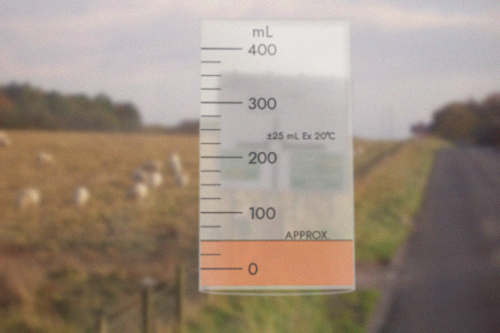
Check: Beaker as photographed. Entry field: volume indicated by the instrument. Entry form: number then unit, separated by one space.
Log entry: 50 mL
